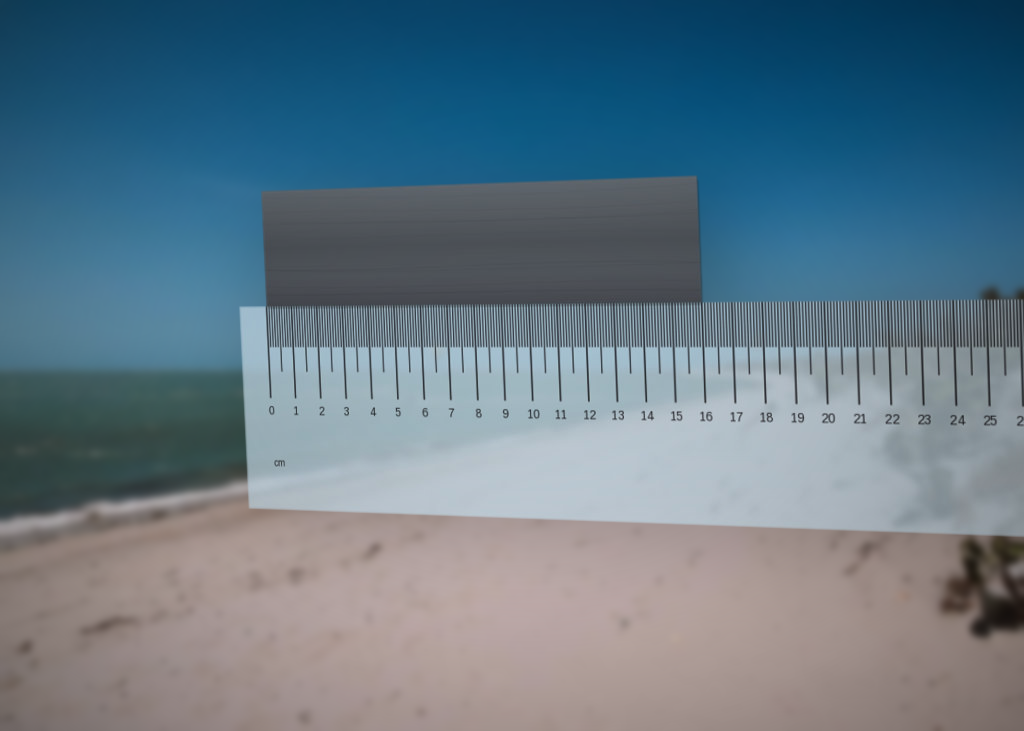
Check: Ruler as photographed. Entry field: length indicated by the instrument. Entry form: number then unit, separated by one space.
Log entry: 16 cm
